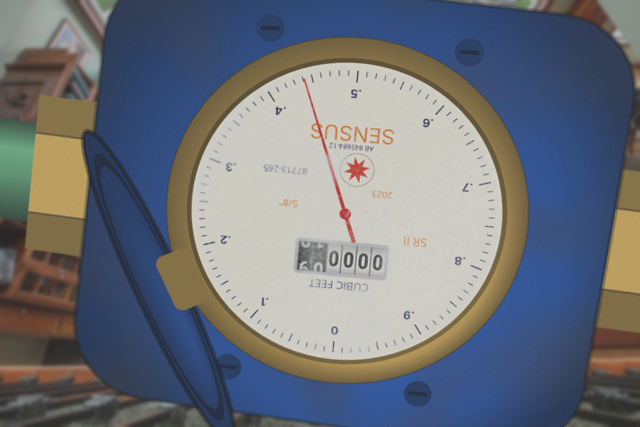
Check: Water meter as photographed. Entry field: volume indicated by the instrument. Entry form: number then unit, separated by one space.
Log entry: 9.44 ft³
